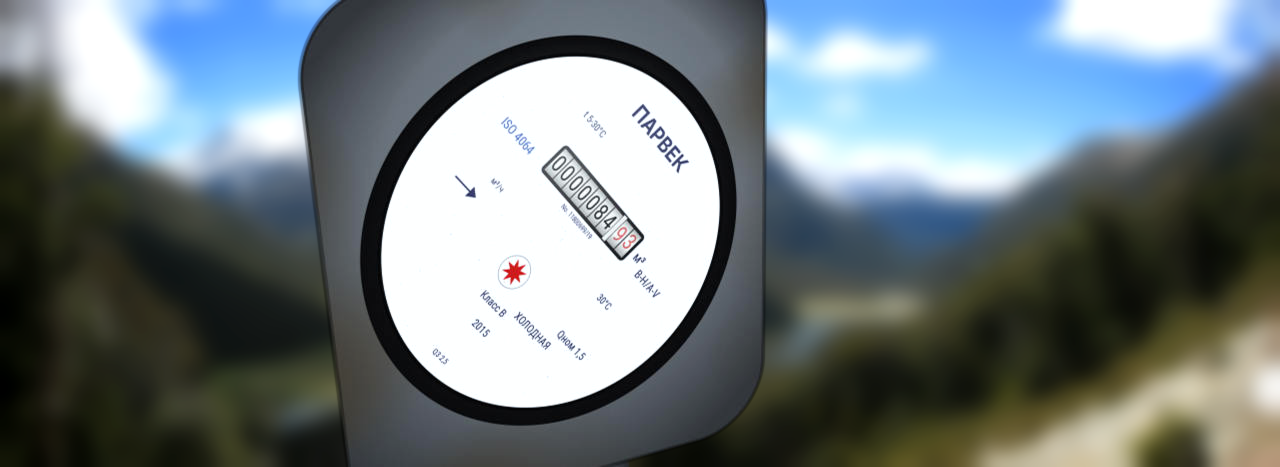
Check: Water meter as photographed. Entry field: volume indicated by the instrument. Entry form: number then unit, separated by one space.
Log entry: 84.93 m³
